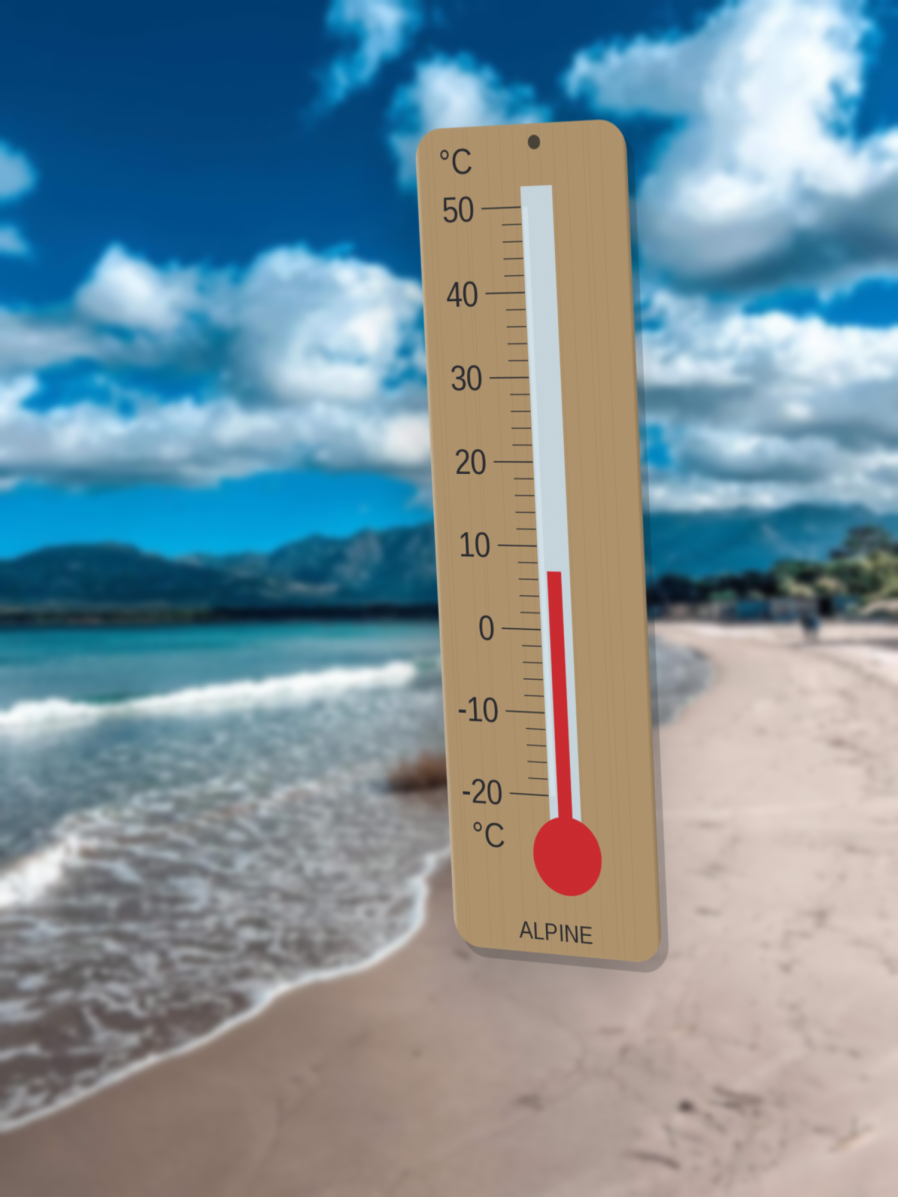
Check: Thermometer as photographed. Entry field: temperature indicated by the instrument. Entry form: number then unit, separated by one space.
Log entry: 7 °C
